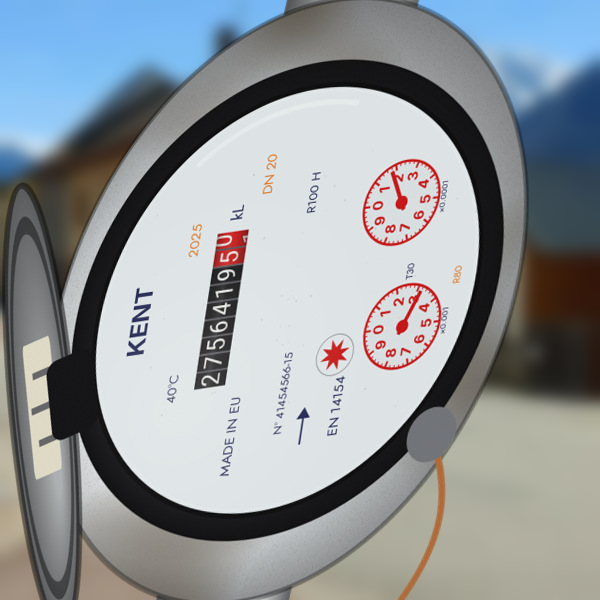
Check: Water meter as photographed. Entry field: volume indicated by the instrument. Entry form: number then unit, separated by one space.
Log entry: 2756419.5031 kL
